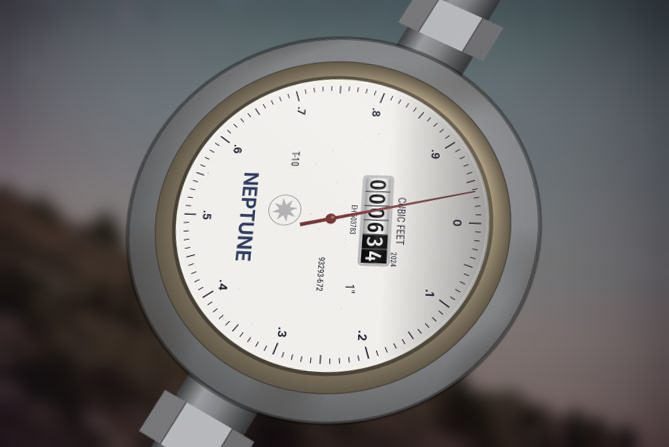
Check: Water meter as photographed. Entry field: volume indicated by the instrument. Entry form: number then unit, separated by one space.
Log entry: 633.96 ft³
